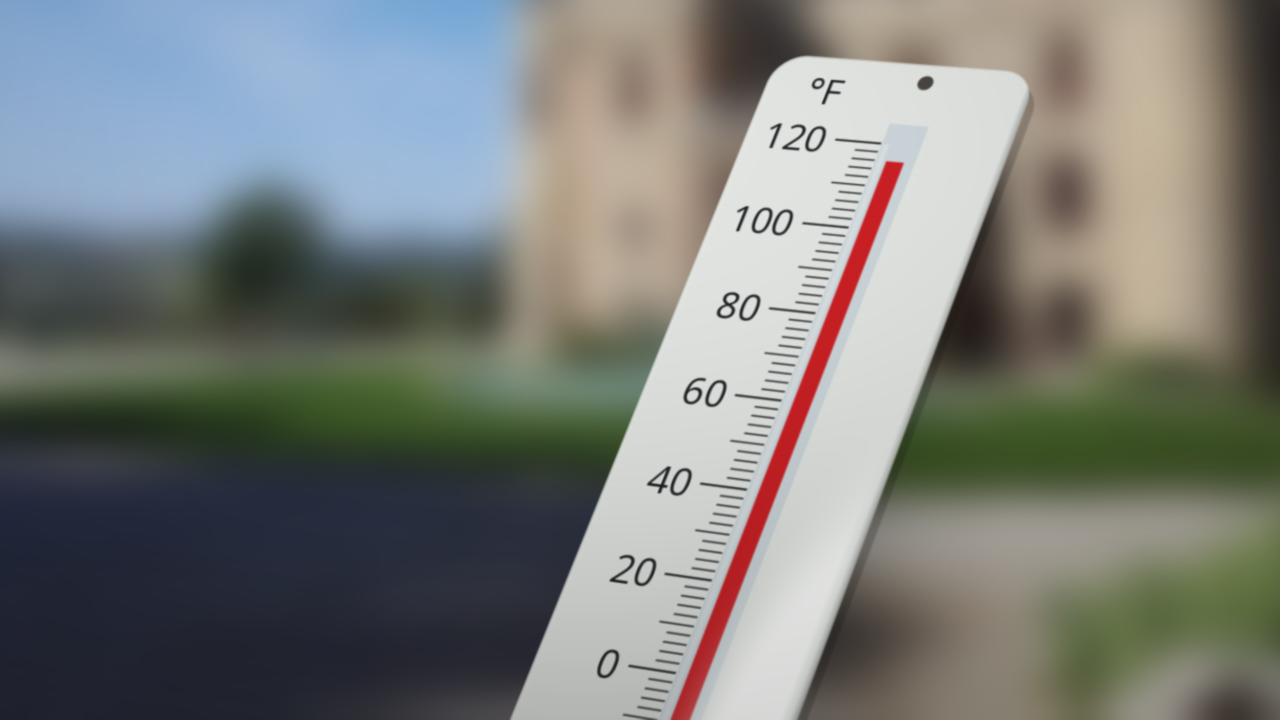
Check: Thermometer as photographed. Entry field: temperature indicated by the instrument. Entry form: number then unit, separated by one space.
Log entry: 116 °F
